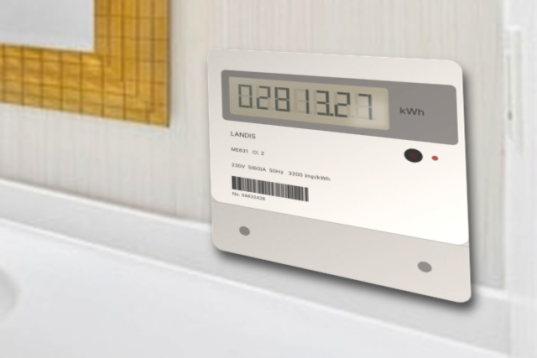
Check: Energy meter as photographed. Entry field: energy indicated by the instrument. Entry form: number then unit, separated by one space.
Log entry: 2813.27 kWh
